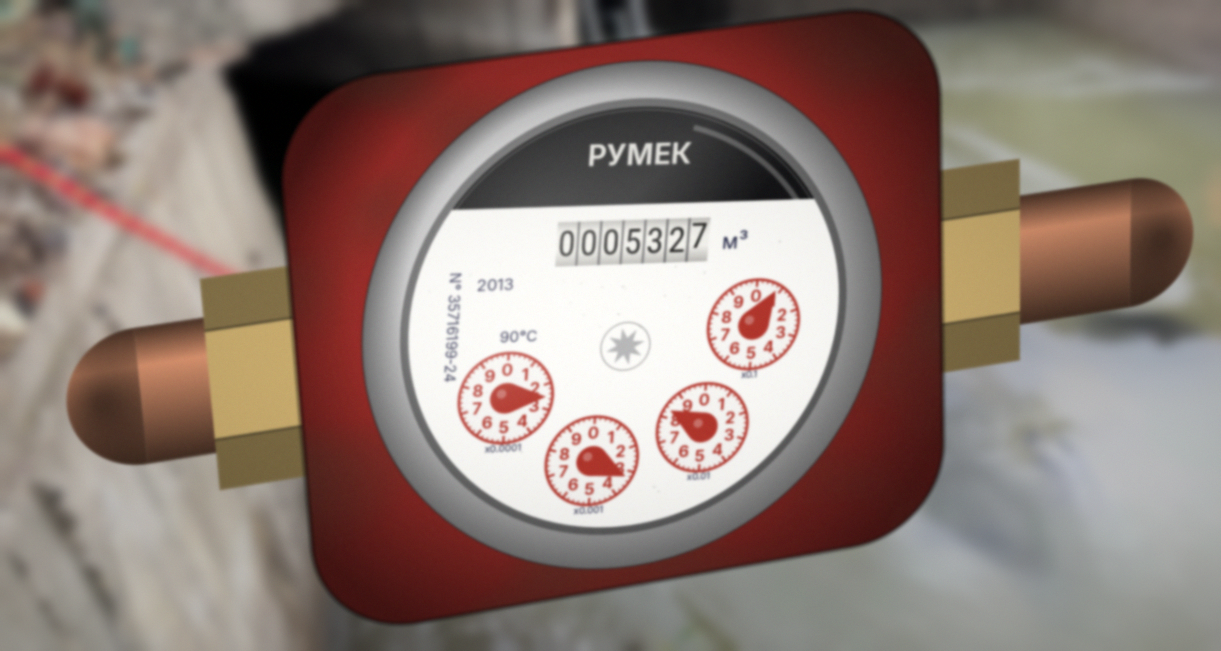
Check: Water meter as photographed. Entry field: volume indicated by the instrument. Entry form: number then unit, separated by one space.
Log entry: 5327.0832 m³
